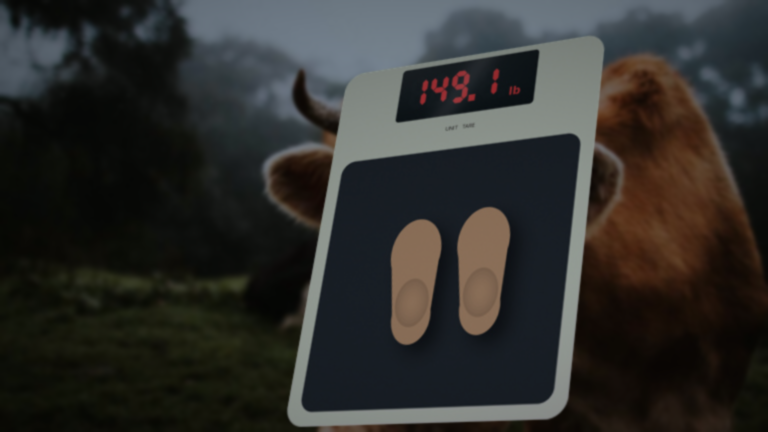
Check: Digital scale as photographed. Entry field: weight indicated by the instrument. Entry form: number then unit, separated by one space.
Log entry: 149.1 lb
